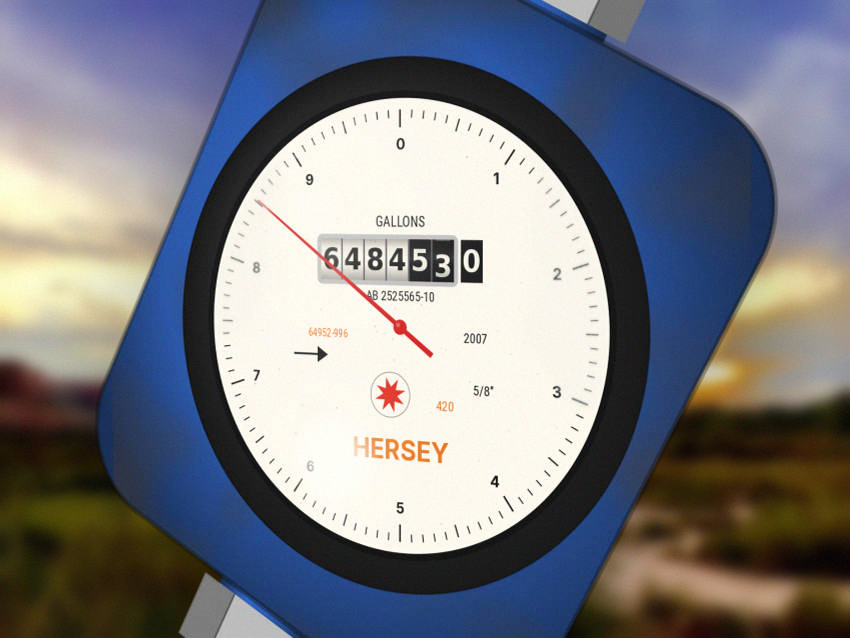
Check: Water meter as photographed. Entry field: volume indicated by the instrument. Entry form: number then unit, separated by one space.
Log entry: 6484528.5 gal
